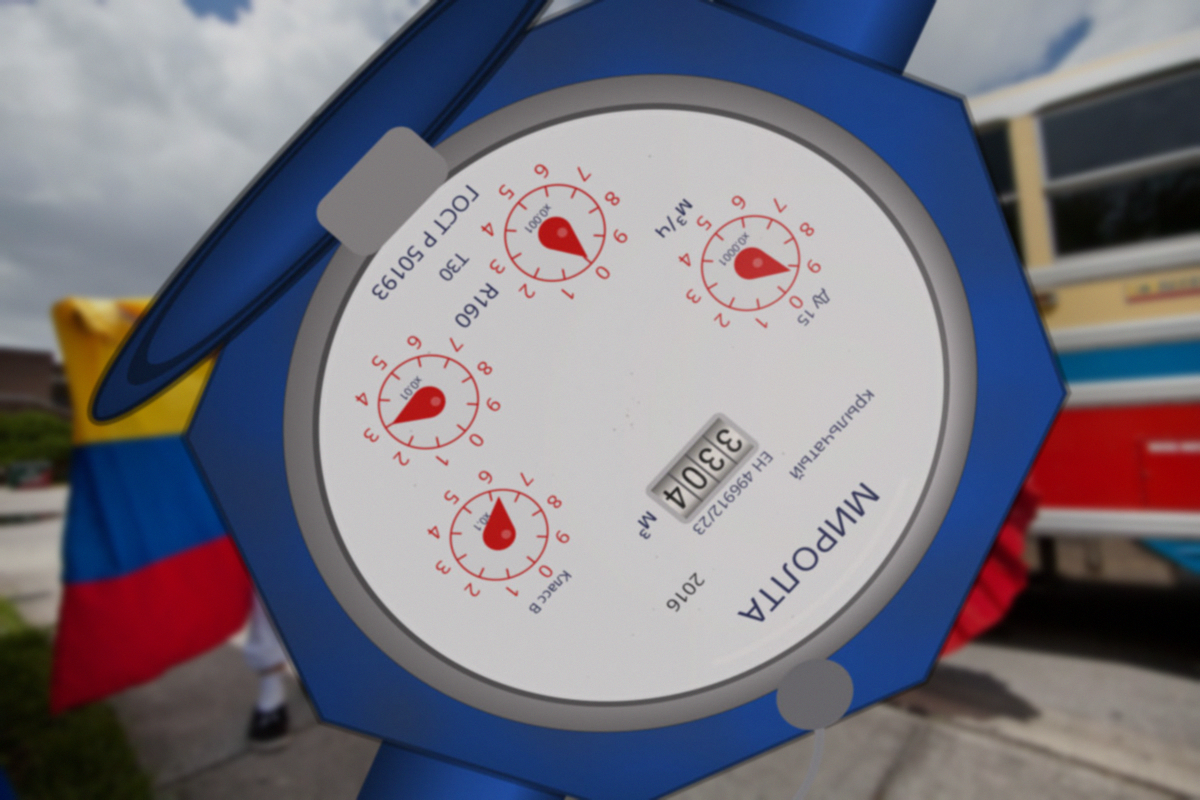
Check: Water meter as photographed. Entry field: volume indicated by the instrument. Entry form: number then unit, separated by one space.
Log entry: 3304.6299 m³
